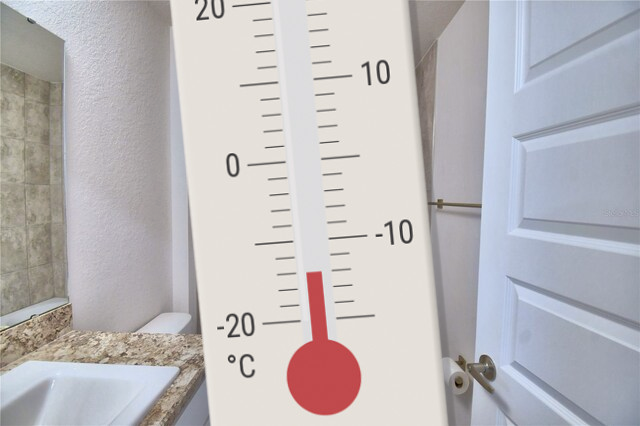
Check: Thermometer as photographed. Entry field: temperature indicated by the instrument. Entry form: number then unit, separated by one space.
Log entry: -14 °C
